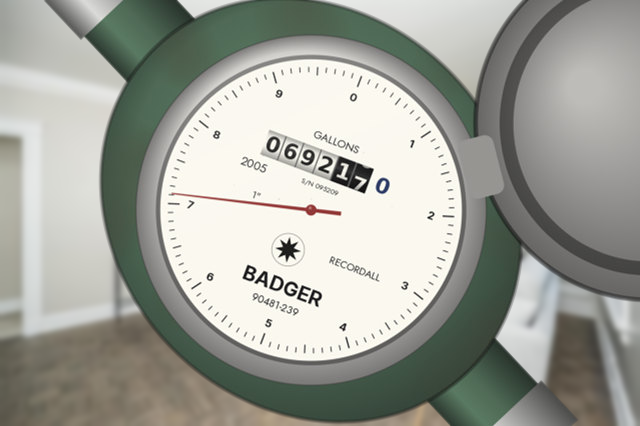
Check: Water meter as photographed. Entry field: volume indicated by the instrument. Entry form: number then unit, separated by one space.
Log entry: 692167.1 gal
